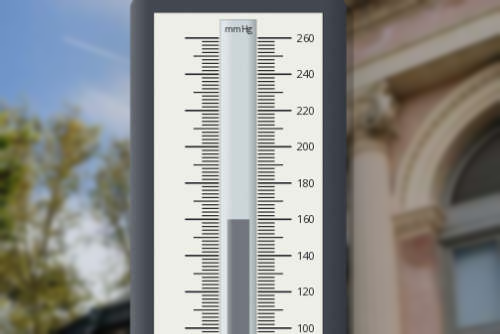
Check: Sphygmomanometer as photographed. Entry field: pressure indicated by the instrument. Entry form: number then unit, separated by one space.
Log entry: 160 mmHg
